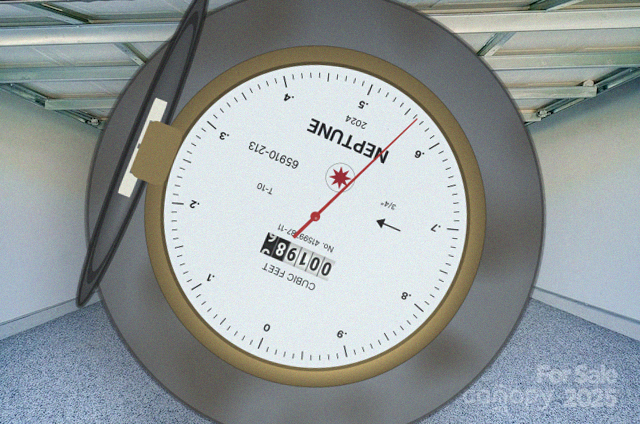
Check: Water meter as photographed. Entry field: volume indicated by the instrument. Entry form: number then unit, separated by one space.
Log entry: 1985.56 ft³
